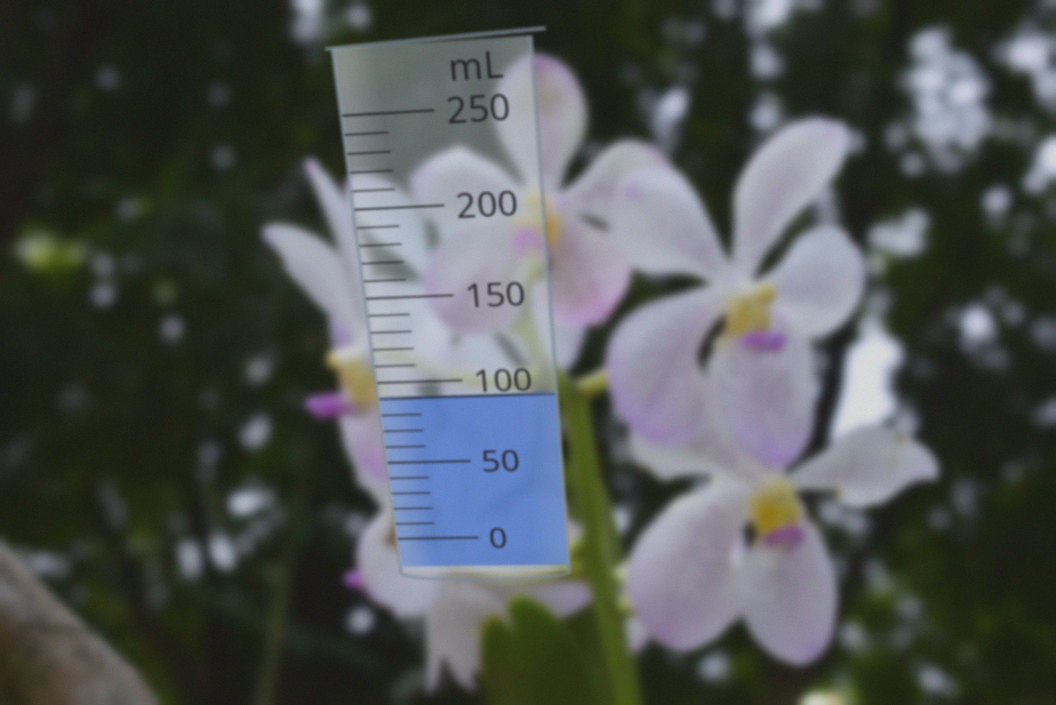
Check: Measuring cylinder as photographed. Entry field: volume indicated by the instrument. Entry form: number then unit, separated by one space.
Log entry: 90 mL
